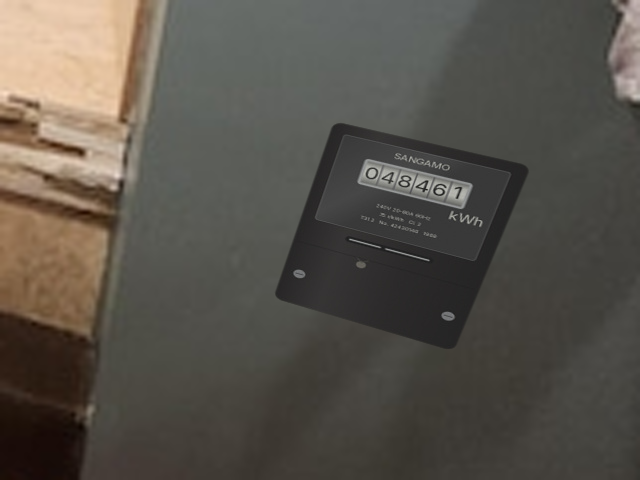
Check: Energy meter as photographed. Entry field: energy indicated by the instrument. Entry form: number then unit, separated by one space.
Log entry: 48461 kWh
